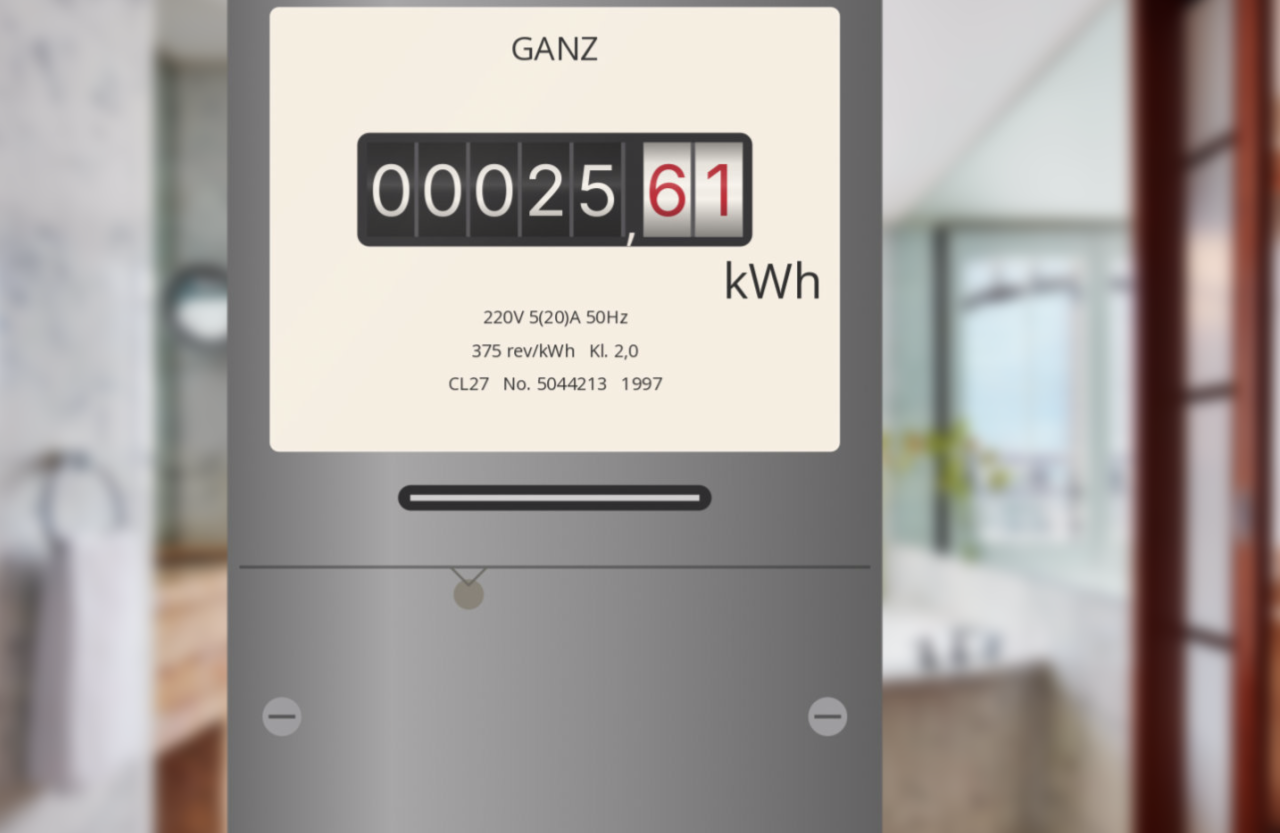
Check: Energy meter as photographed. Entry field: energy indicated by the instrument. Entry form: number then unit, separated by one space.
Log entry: 25.61 kWh
